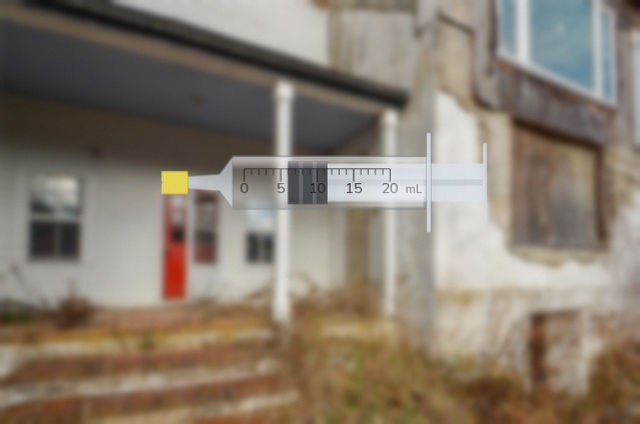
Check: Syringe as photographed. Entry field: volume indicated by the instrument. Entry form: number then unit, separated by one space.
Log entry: 6 mL
